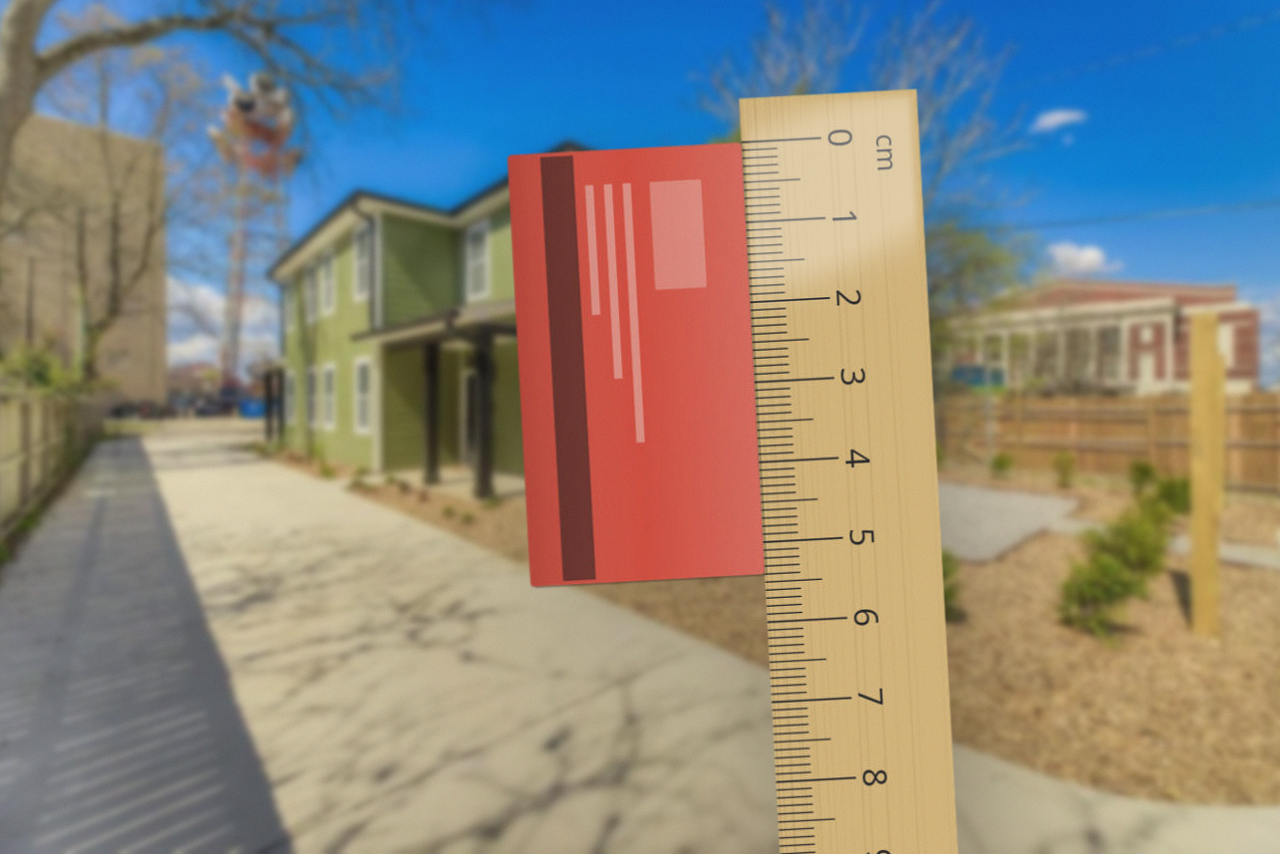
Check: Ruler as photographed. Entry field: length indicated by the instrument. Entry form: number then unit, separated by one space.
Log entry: 5.4 cm
